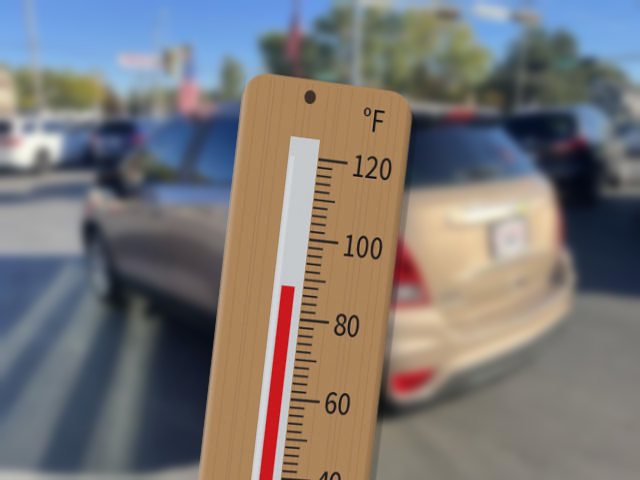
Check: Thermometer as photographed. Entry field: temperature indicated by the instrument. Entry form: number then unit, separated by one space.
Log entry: 88 °F
